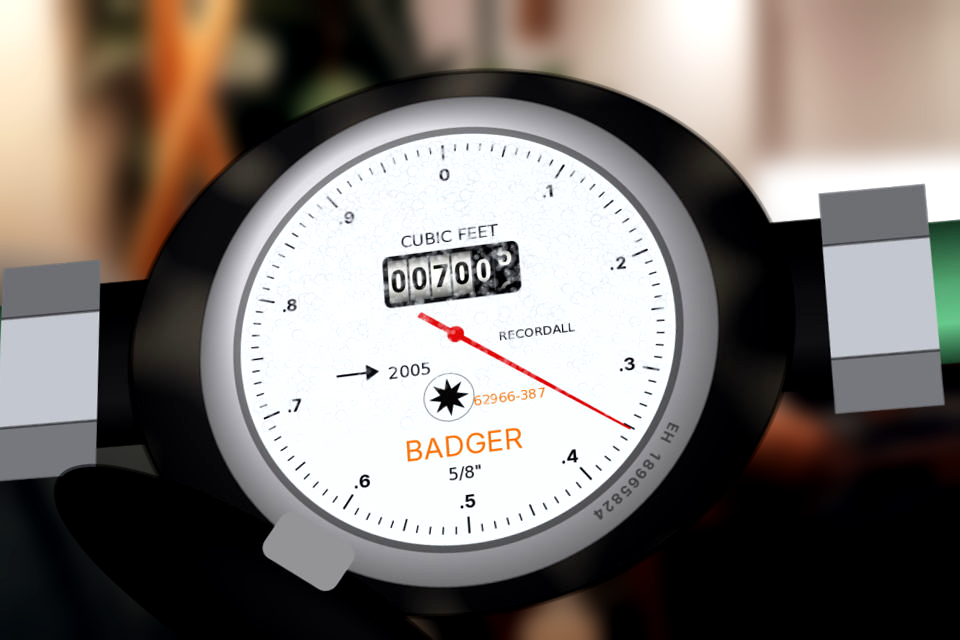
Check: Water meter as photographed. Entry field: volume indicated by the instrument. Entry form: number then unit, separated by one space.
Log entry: 7005.35 ft³
